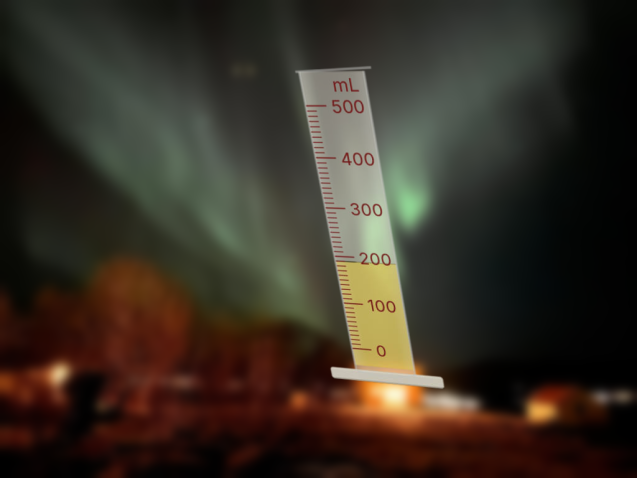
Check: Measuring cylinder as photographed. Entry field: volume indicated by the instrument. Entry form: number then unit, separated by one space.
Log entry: 190 mL
